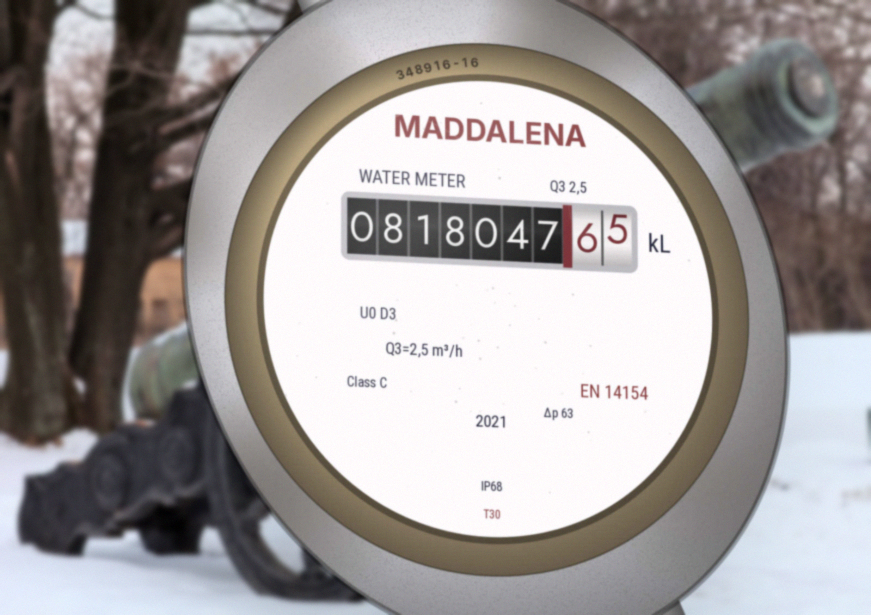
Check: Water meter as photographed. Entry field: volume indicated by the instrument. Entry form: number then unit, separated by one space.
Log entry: 818047.65 kL
